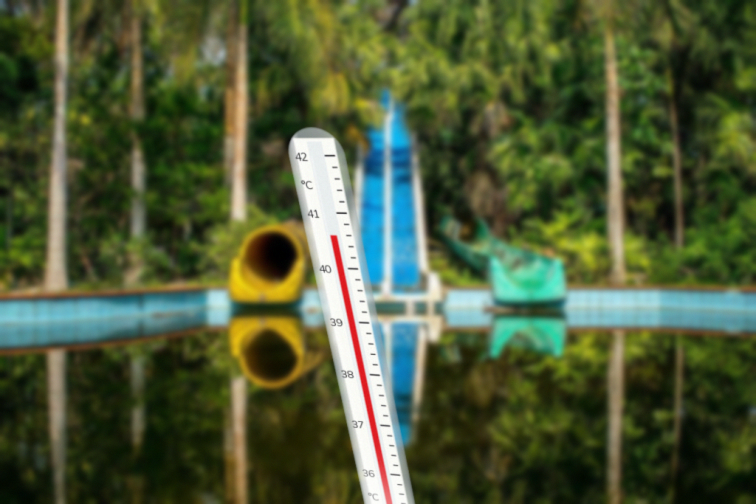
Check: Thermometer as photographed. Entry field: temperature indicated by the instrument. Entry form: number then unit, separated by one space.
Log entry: 40.6 °C
